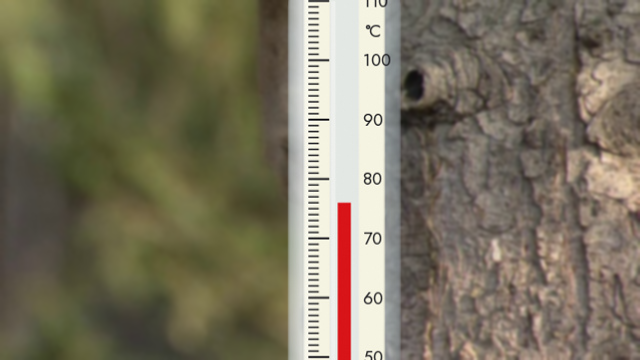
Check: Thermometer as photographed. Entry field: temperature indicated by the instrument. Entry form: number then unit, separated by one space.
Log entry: 76 °C
